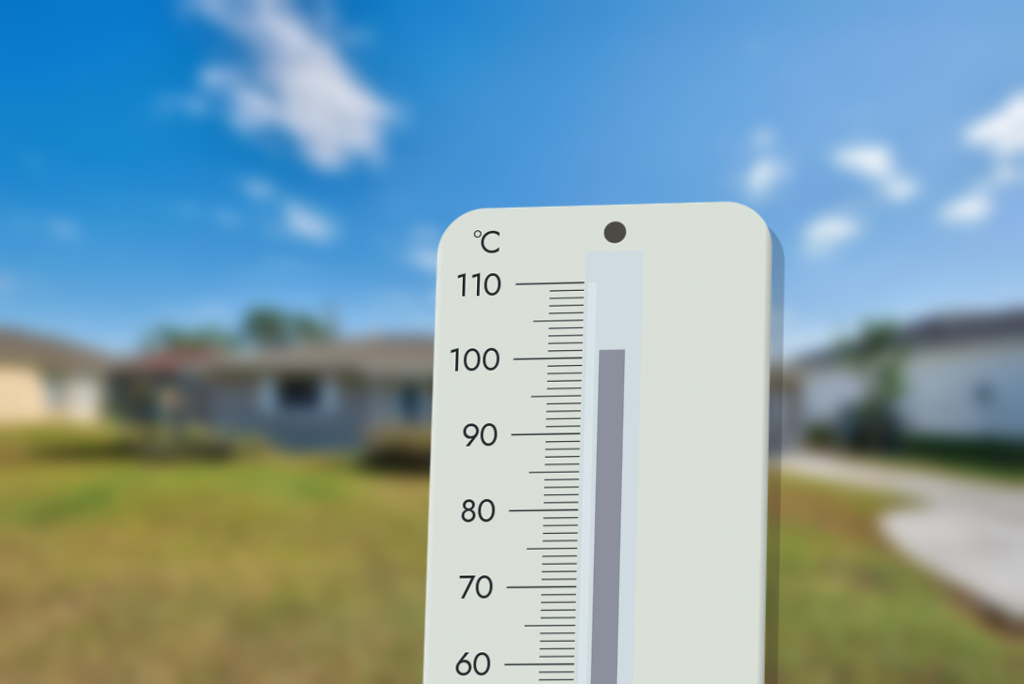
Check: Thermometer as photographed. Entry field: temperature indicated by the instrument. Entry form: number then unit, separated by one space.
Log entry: 101 °C
